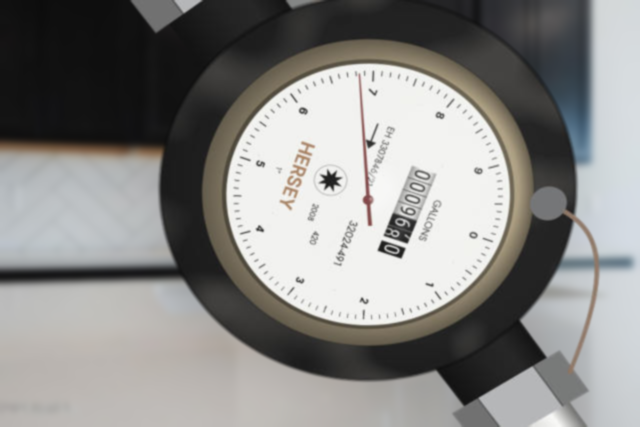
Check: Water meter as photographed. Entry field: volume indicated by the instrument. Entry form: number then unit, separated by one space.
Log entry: 9676.8 gal
